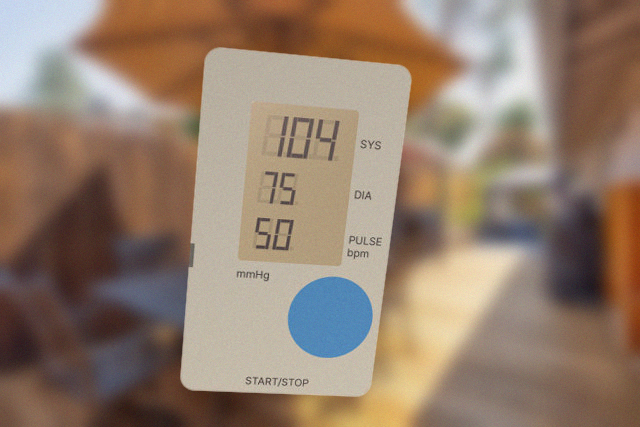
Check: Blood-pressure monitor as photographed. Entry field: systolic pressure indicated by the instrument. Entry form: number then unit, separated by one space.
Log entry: 104 mmHg
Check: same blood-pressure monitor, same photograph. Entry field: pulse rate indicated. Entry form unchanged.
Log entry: 50 bpm
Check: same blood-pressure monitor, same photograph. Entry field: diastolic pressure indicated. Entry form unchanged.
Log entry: 75 mmHg
